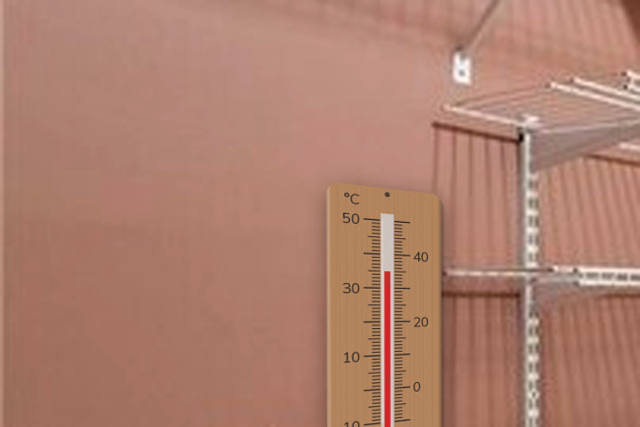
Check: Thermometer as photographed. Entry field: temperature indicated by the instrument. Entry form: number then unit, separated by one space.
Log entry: 35 °C
